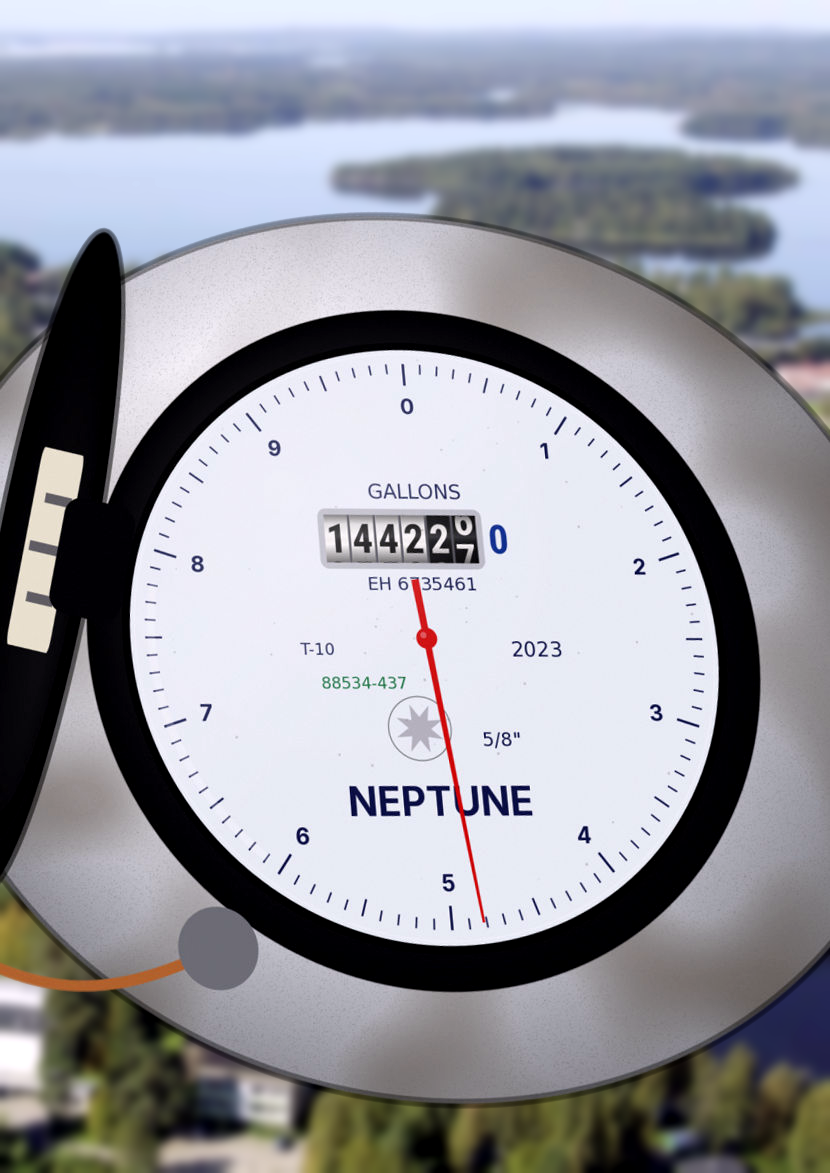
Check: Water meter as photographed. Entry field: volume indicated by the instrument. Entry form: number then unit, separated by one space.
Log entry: 1442264.8 gal
